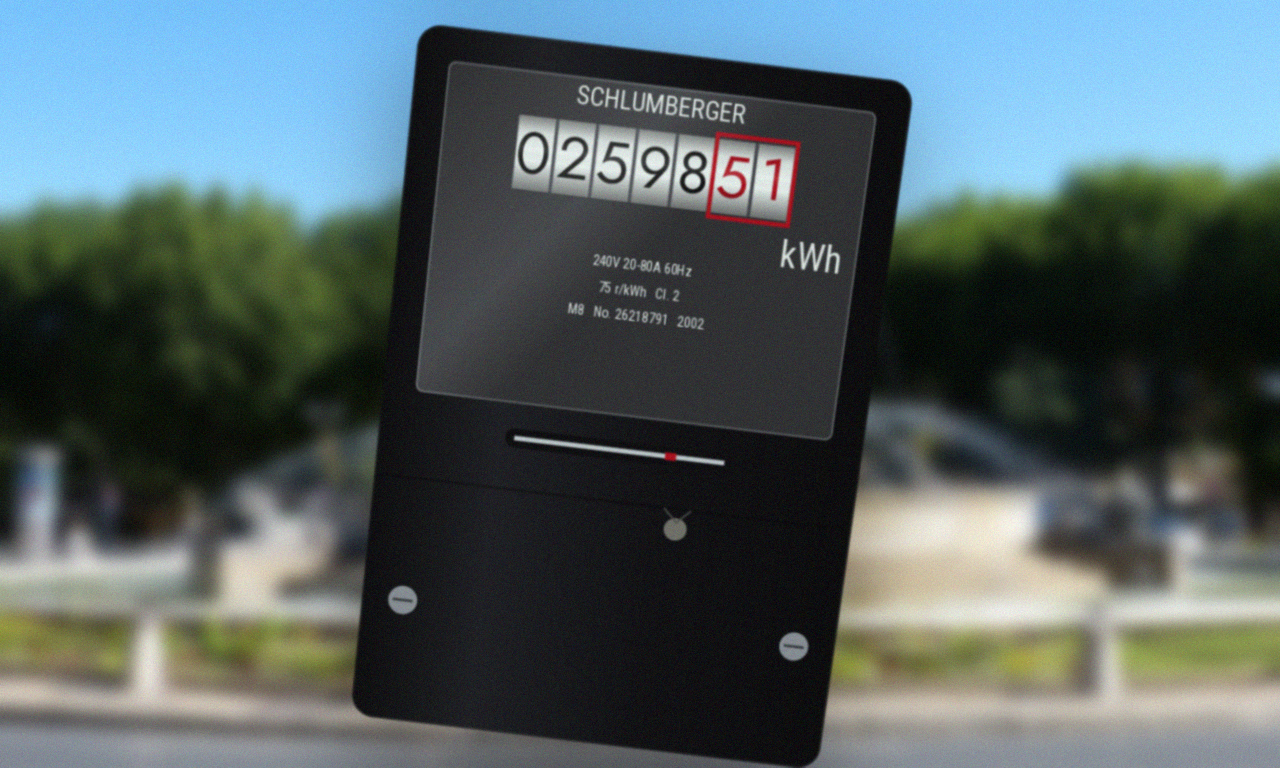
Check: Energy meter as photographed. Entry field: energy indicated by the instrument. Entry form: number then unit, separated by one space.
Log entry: 2598.51 kWh
